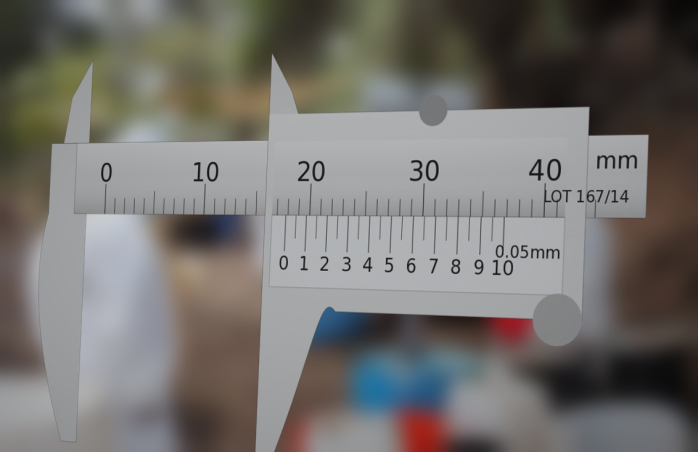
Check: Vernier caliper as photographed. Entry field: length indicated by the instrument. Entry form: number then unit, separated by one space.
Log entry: 17.8 mm
